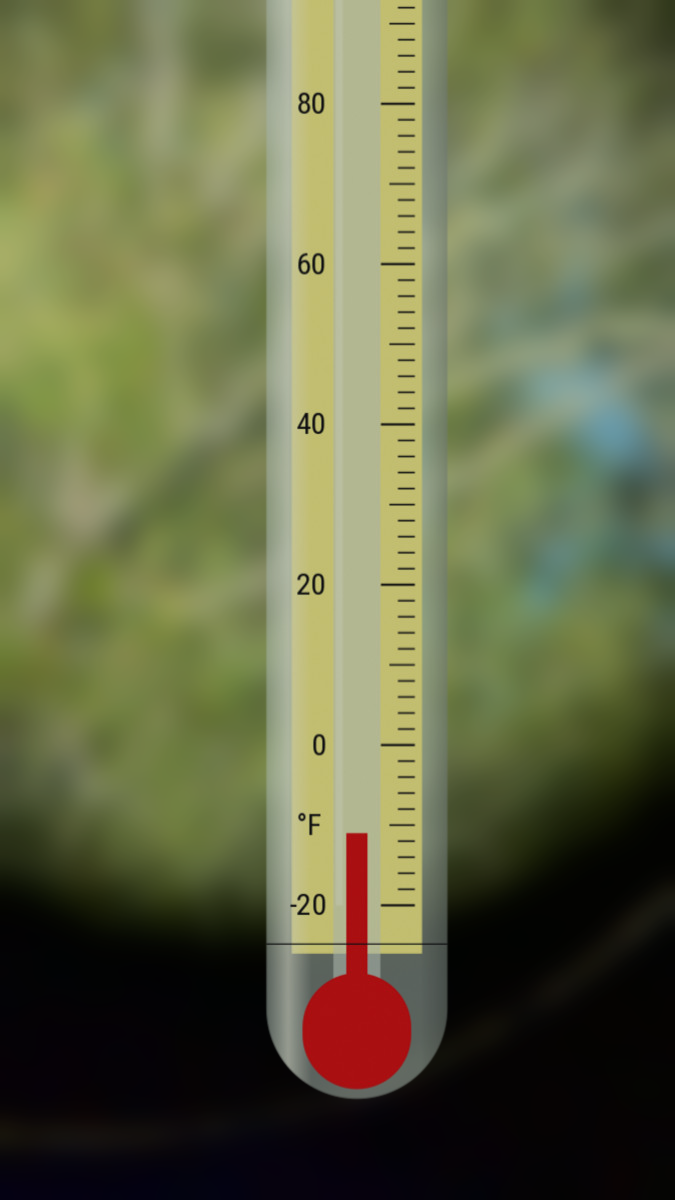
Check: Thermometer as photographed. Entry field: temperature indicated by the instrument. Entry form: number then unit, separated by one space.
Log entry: -11 °F
